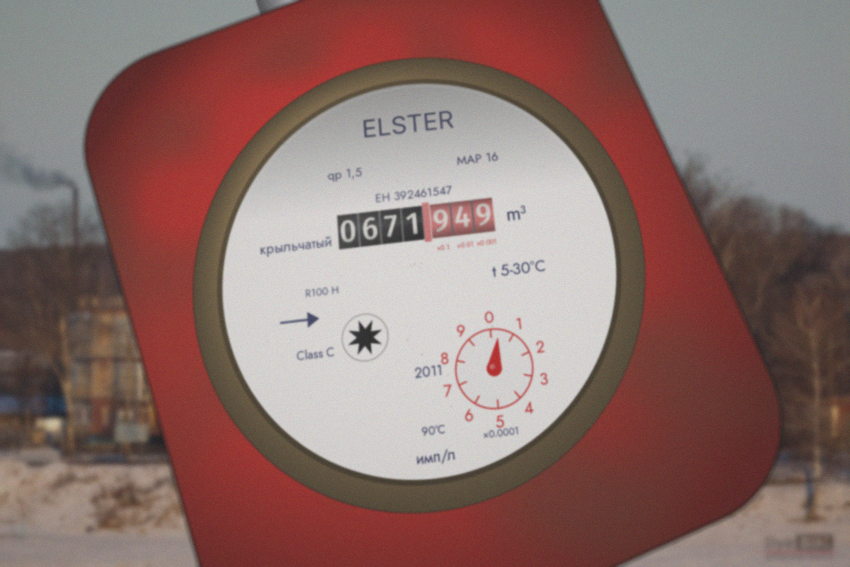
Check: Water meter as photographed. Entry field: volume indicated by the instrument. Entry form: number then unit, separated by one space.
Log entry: 671.9490 m³
